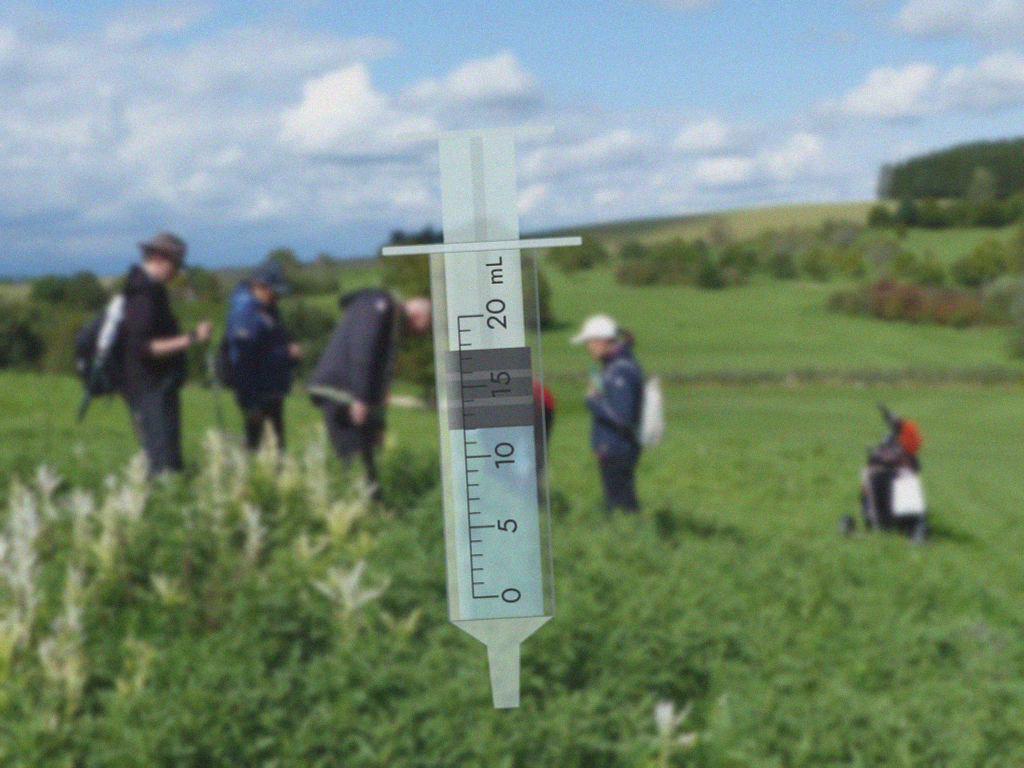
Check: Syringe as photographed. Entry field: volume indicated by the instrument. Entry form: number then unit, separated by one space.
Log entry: 12 mL
